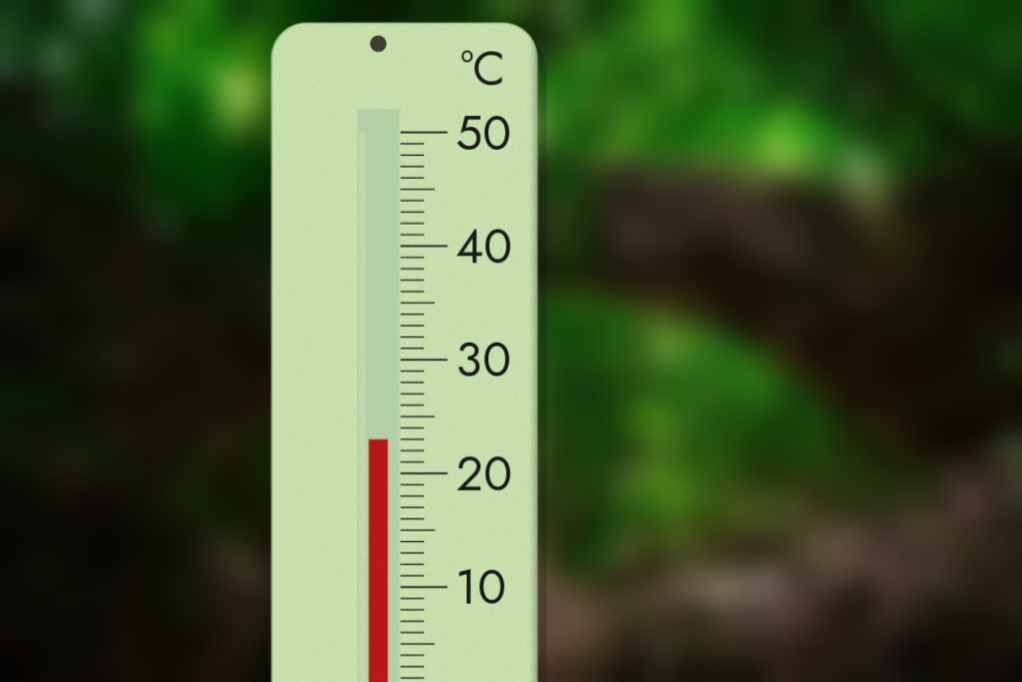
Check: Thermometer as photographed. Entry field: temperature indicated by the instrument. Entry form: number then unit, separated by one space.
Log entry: 23 °C
